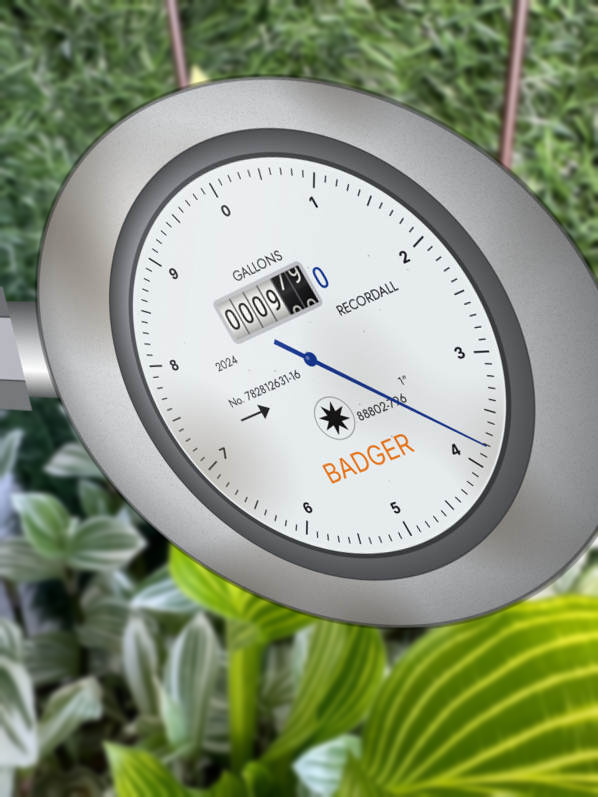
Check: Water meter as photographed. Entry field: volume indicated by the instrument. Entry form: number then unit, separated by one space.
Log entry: 9793.8 gal
